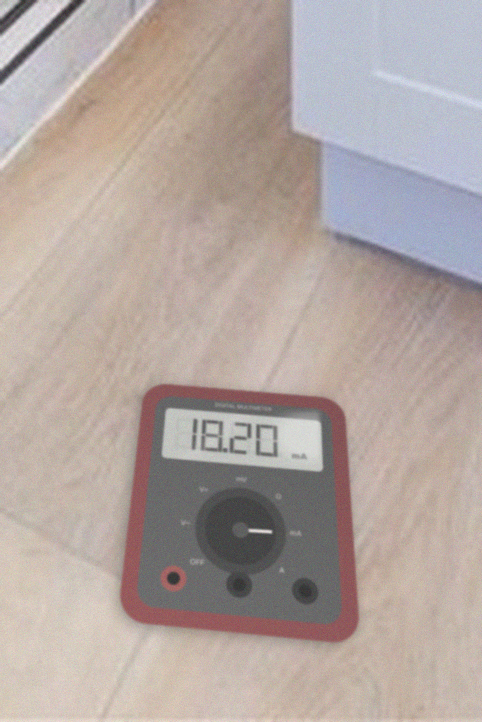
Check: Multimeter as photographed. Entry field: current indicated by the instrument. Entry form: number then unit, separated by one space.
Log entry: 18.20 mA
